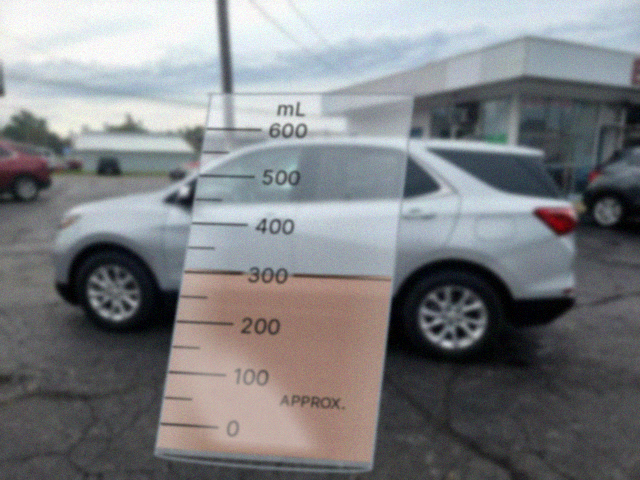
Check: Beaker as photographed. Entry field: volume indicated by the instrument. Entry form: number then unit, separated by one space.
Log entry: 300 mL
